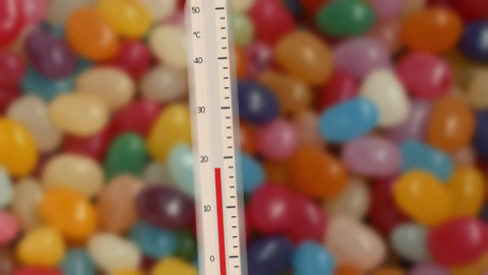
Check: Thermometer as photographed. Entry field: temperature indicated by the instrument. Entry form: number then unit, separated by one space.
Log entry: 18 °C
